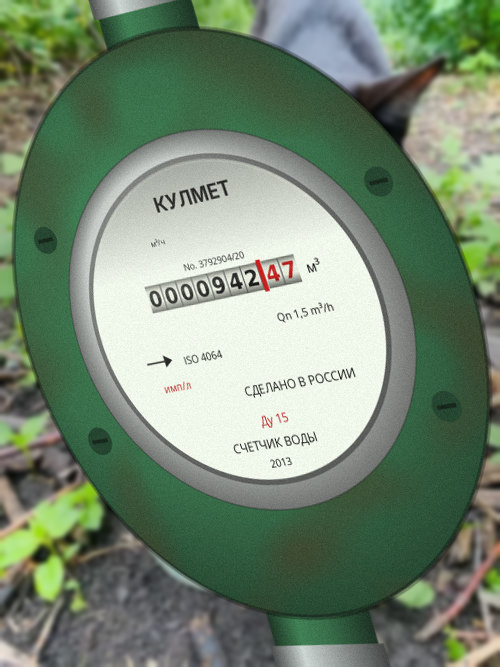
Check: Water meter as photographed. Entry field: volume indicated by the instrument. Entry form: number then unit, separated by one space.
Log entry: 942.47 m³
